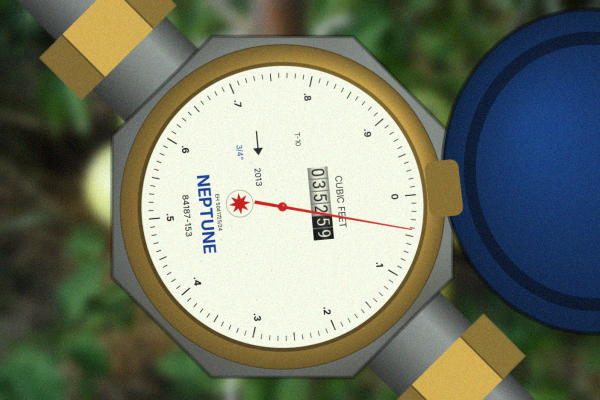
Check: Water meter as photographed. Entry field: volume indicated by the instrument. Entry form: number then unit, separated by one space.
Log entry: 35259.04 ft³
